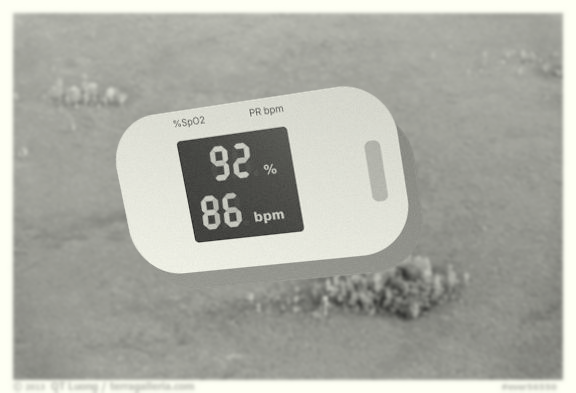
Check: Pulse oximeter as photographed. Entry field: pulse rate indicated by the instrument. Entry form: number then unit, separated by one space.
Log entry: 86 bpm
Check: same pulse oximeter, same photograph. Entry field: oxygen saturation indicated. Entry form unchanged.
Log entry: 92 %
